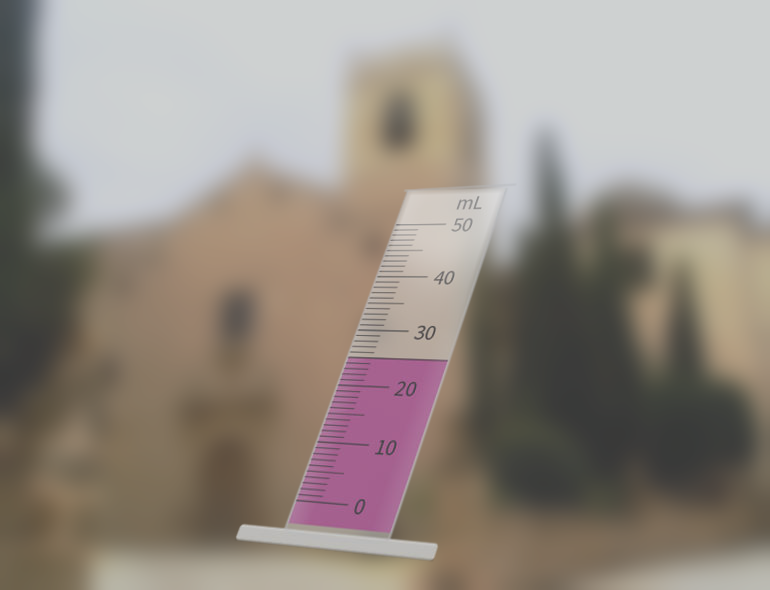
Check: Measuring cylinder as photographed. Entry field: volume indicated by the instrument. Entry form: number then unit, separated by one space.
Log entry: 25 mL
